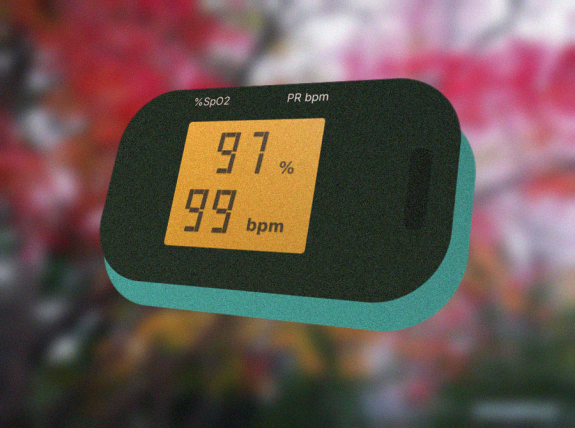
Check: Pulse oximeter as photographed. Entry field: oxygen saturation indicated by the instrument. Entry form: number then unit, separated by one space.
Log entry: 97 %
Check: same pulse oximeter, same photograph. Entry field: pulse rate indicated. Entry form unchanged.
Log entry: 99 bpm
